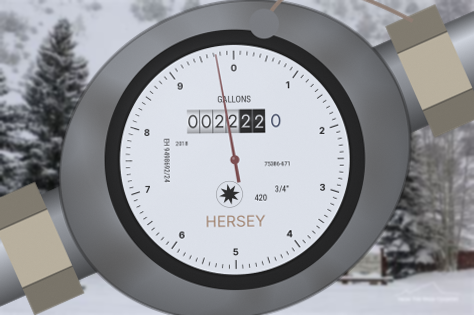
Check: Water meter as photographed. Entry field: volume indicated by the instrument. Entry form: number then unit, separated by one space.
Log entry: 22219.7 gal
